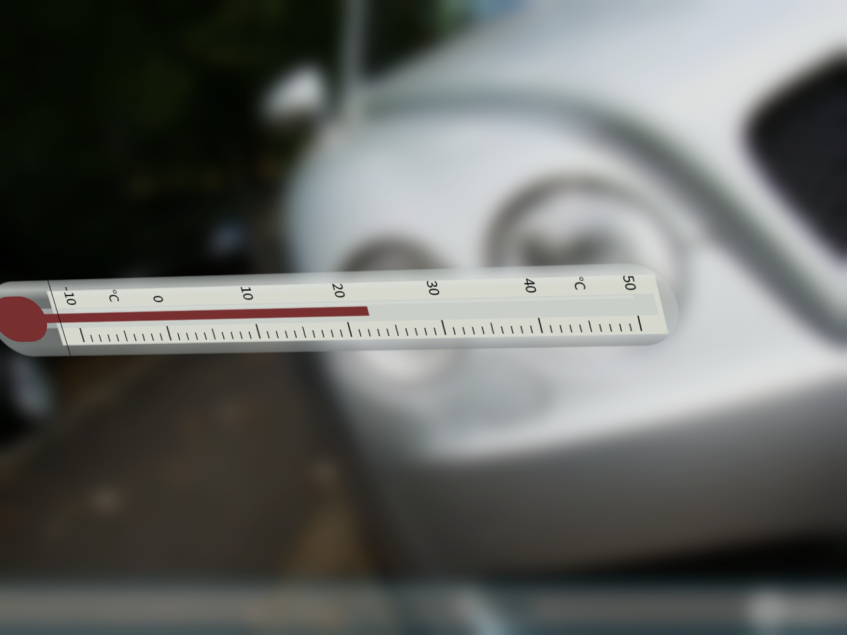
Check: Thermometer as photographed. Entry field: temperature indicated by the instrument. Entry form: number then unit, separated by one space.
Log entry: 22.5 °C
